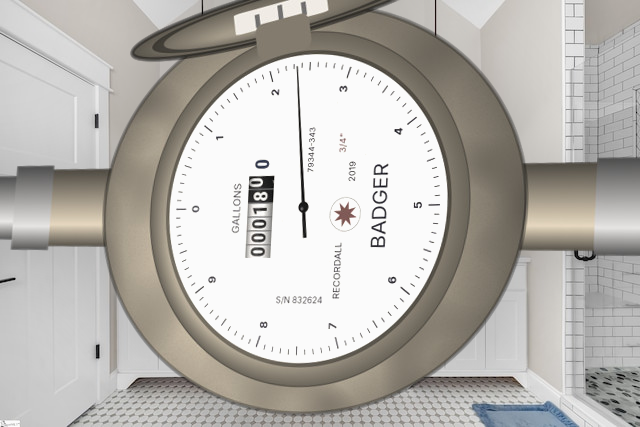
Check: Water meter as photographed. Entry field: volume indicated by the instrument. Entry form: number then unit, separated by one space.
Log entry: 1802.3 gal
